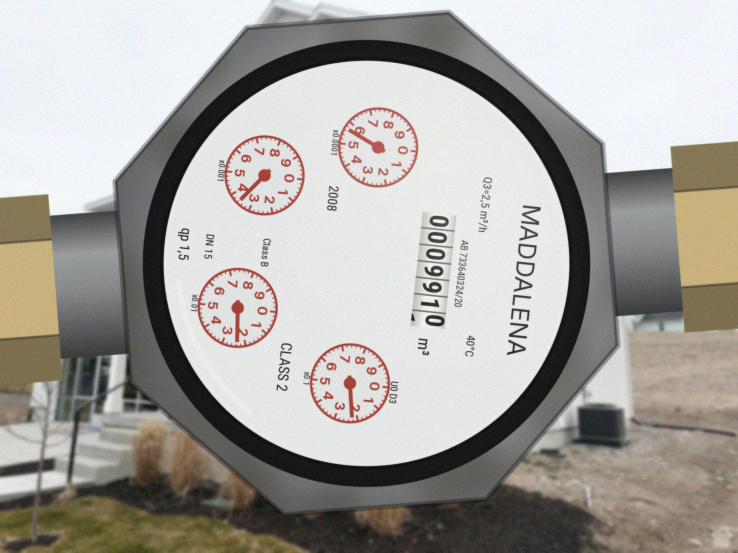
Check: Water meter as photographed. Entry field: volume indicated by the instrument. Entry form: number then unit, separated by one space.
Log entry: 9910.2235 m³
